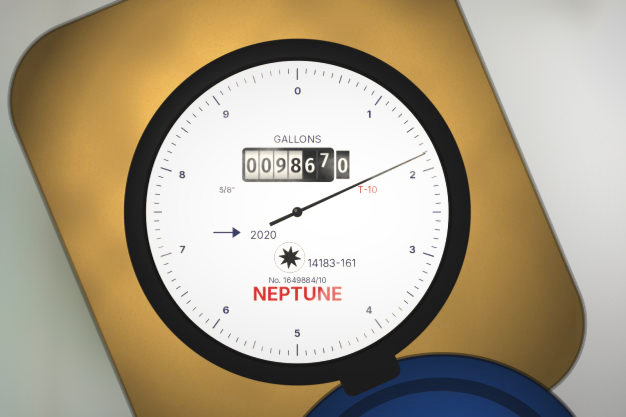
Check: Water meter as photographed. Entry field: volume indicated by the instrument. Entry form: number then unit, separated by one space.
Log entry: 98671.8 gal
